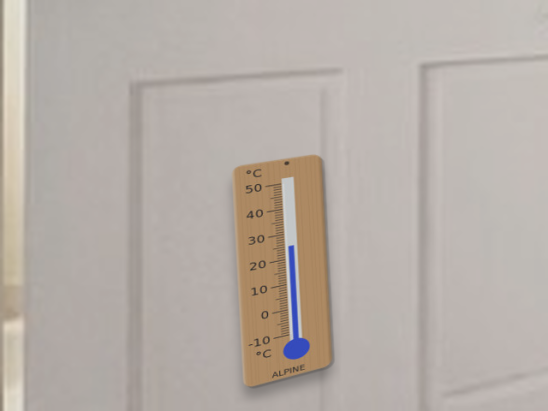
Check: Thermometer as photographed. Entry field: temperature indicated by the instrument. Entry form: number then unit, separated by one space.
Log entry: 25 °C
